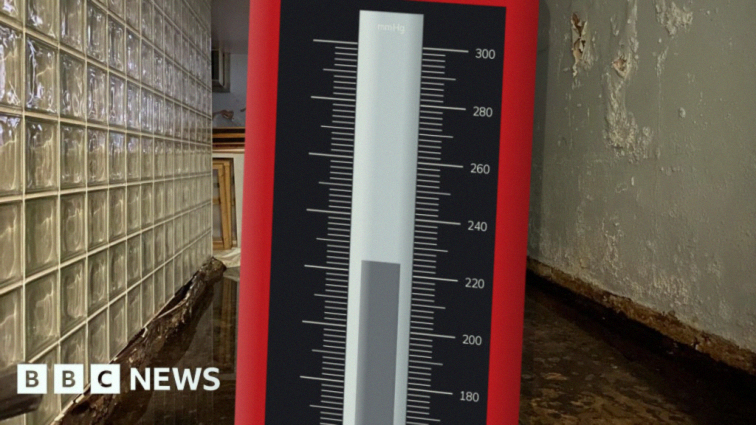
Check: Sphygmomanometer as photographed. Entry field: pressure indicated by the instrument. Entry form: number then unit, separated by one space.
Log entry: 224 mmHg
